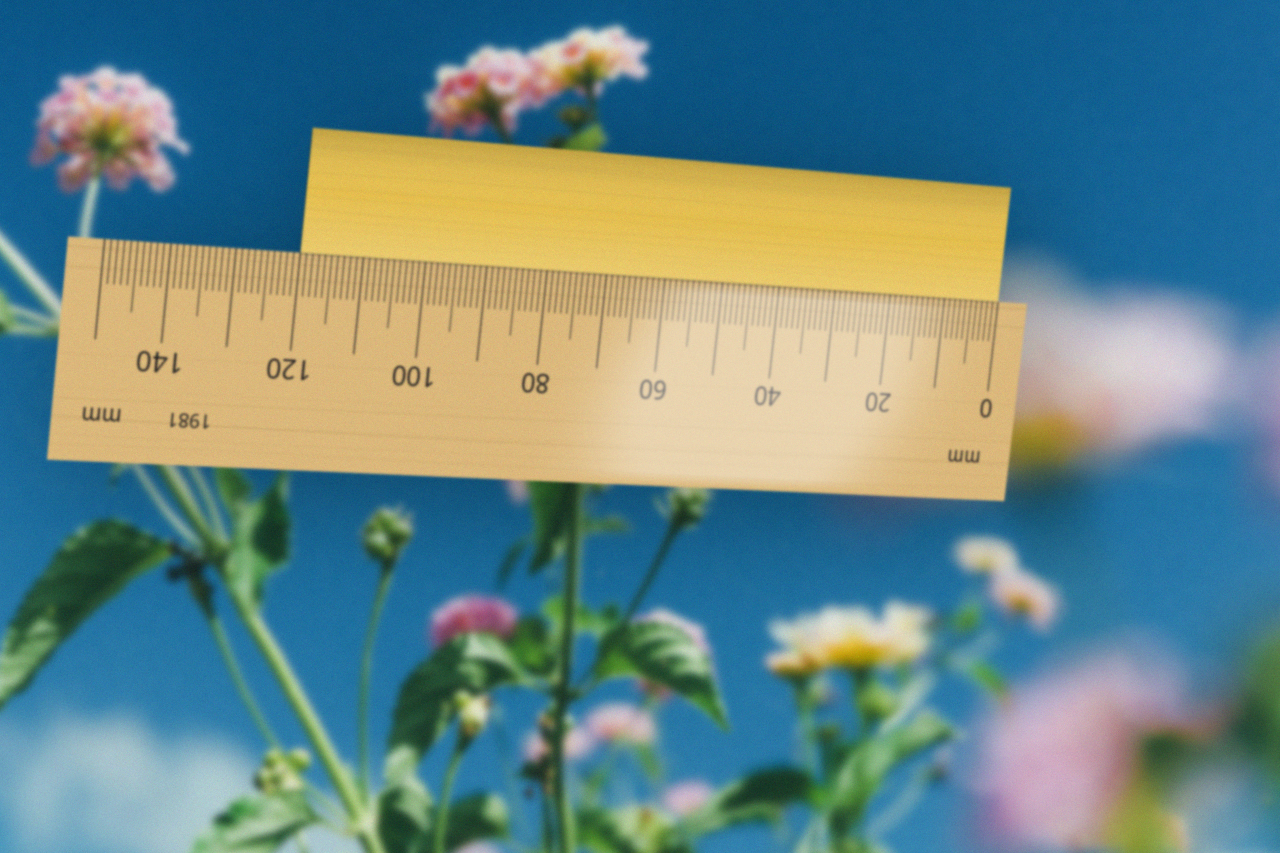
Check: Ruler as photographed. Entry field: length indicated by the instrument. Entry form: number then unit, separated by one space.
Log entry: 120 mm
